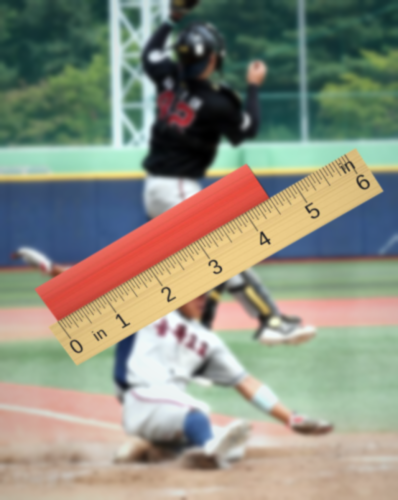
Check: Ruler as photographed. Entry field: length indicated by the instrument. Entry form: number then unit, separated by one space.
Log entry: 4.5 in
